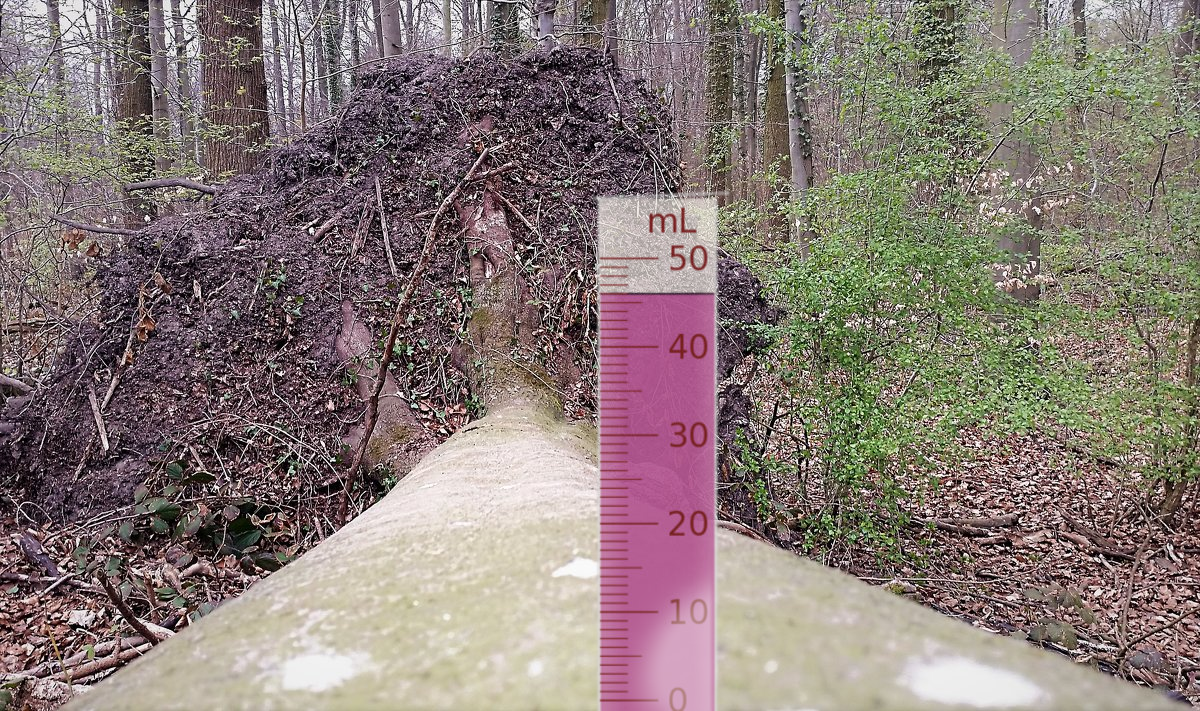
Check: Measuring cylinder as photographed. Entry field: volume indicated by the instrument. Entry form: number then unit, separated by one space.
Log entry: 46 mL
